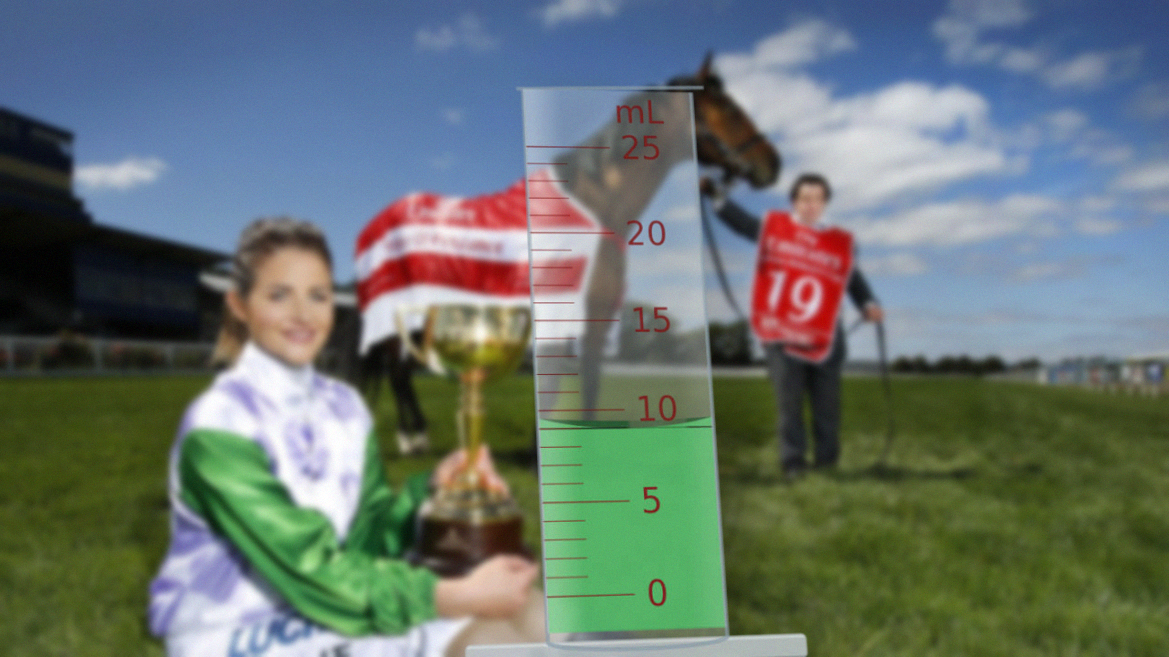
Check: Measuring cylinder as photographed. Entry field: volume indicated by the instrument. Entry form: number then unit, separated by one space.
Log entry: 9 mL
